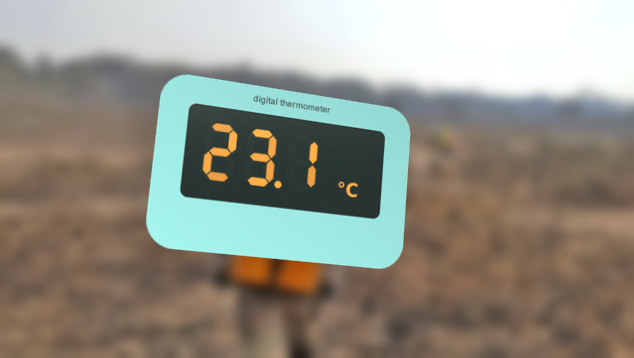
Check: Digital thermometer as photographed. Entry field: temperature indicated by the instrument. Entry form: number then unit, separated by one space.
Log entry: 23.1 °C
